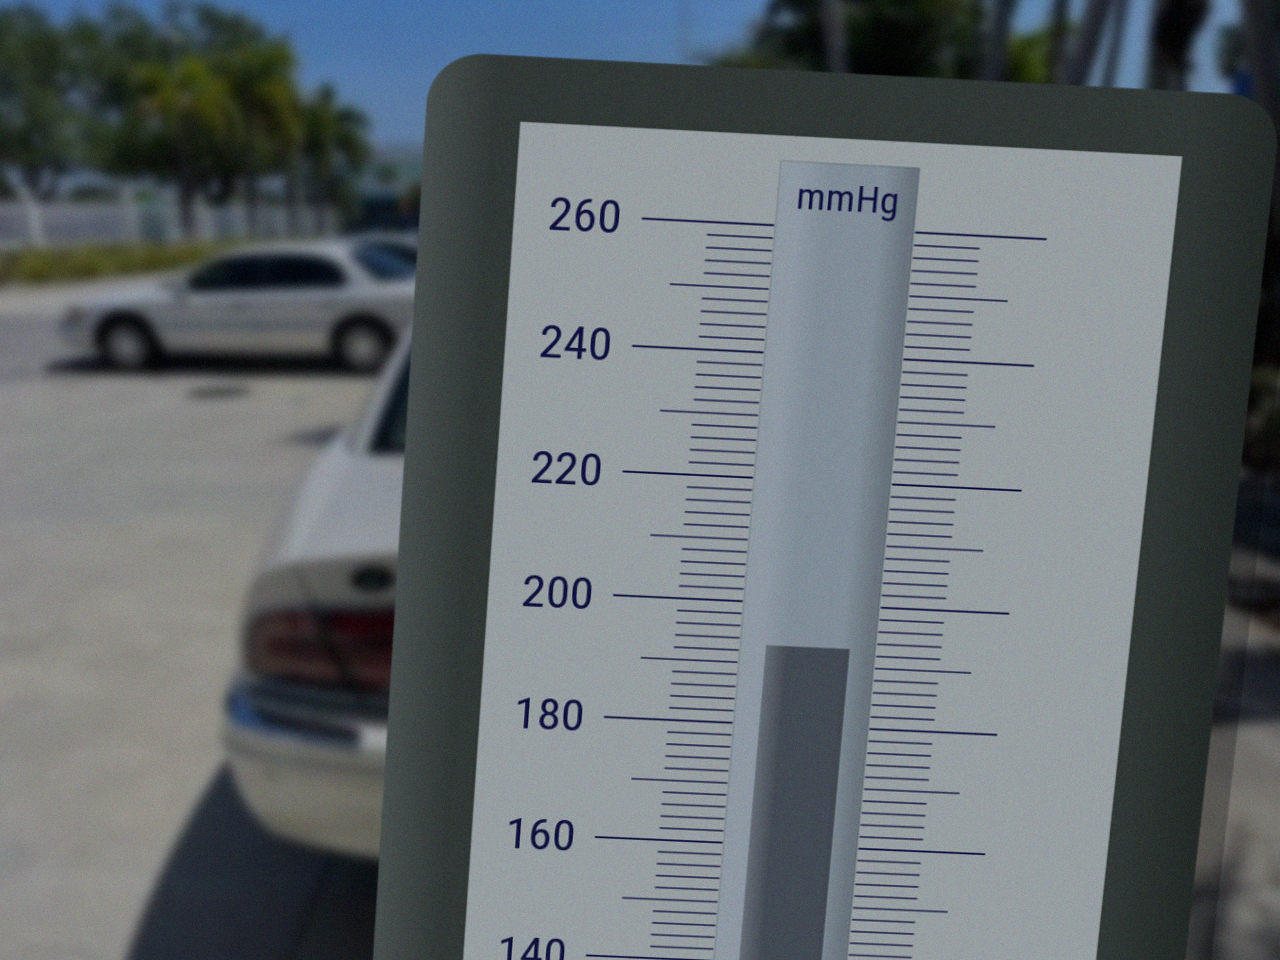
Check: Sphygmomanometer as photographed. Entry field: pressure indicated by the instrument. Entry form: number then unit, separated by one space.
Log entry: 193 mmHg
